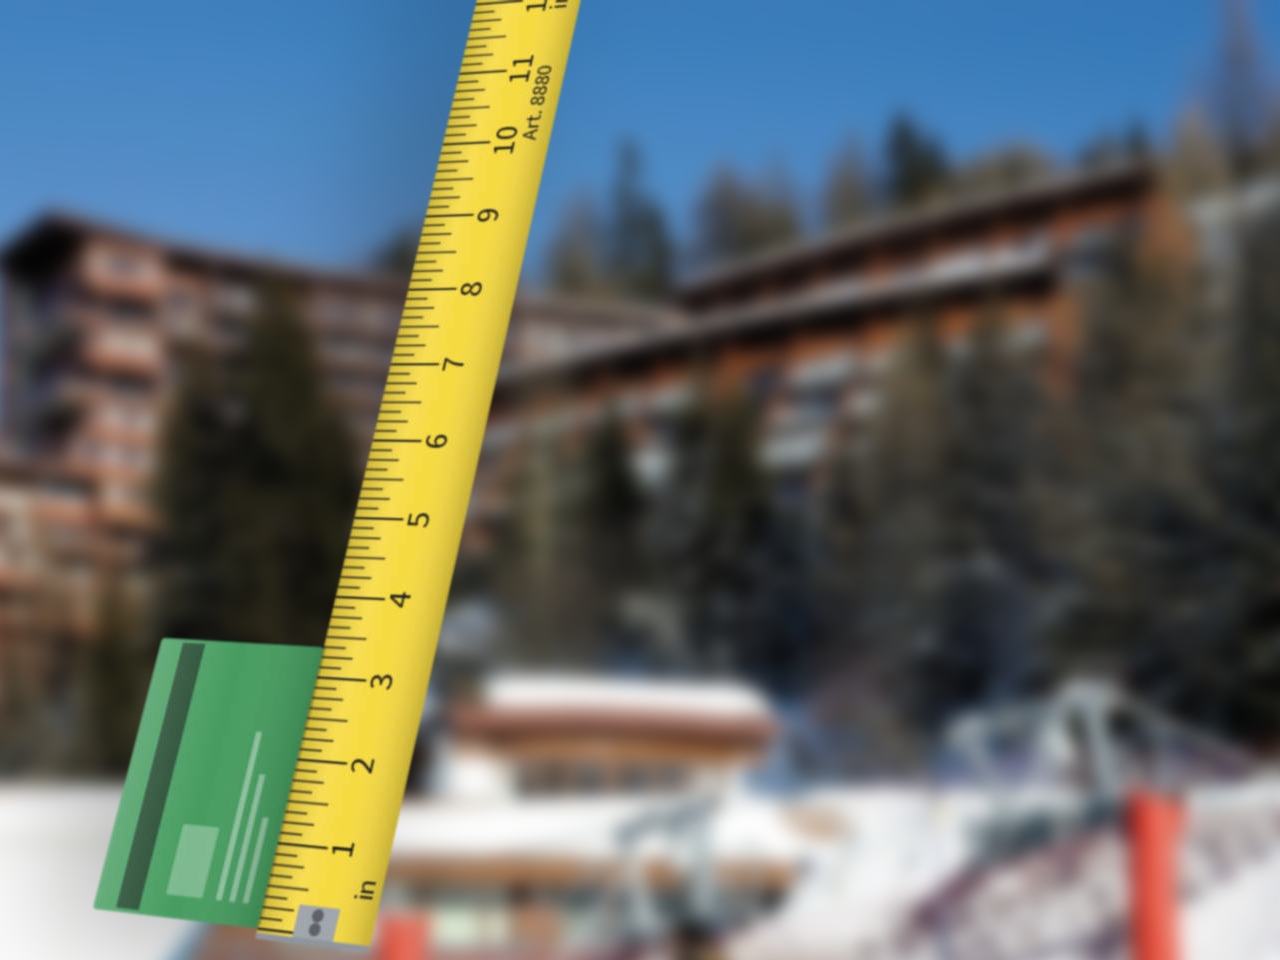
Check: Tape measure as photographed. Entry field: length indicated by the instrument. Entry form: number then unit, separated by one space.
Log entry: 3.375 in
